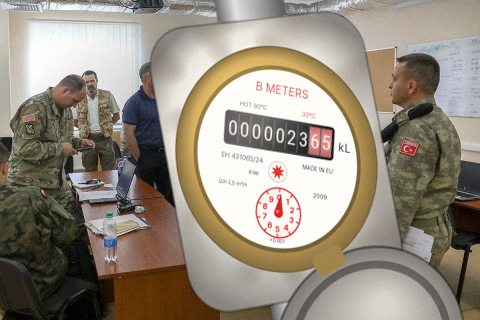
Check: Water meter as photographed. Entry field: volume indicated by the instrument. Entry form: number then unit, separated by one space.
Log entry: 23.650 kL
